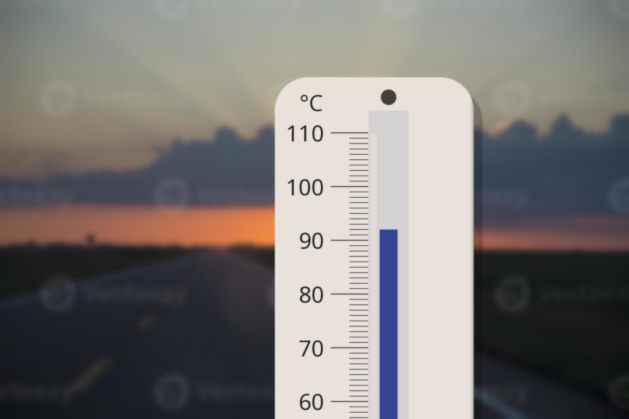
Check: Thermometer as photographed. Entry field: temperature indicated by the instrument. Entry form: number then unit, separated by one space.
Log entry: 92 °C
